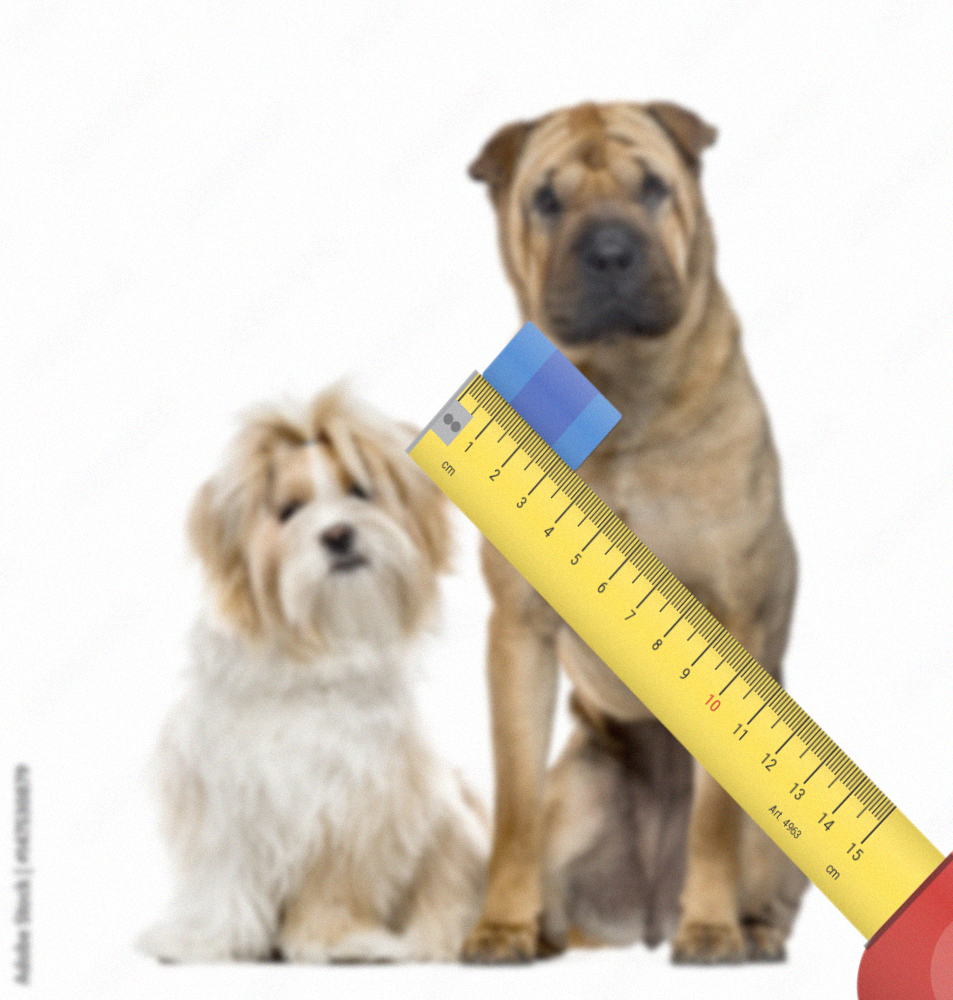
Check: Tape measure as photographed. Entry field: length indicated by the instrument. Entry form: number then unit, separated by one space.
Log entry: 3.5 cm
